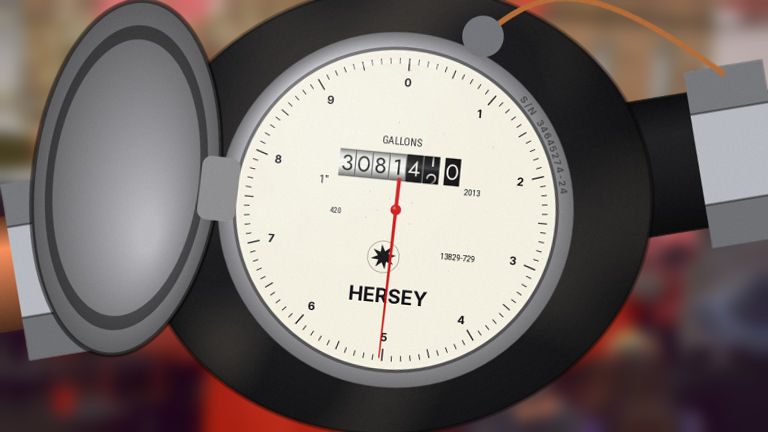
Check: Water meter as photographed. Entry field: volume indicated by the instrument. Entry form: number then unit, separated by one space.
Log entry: 3081415.0 gal
